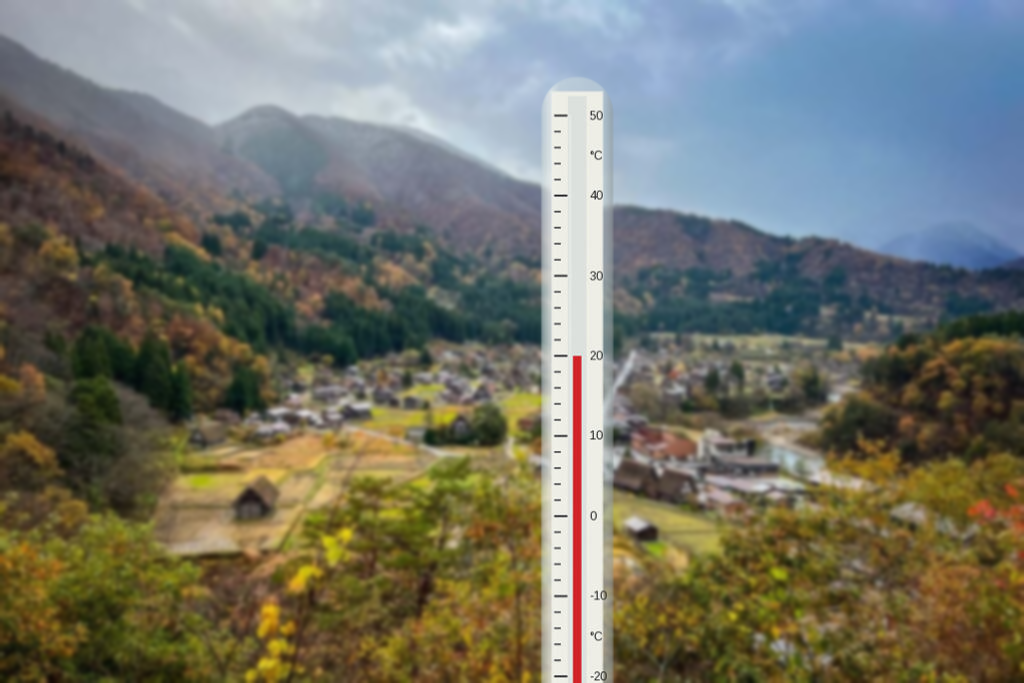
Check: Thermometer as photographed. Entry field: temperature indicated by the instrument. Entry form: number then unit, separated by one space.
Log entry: 20 °C
